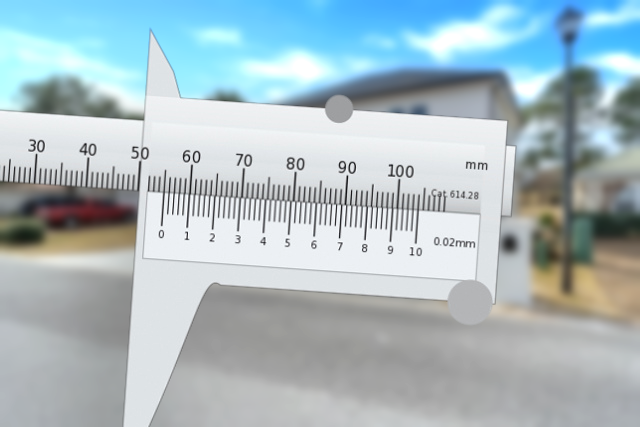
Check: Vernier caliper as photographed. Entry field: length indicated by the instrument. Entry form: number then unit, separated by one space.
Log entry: 55.0 mm
